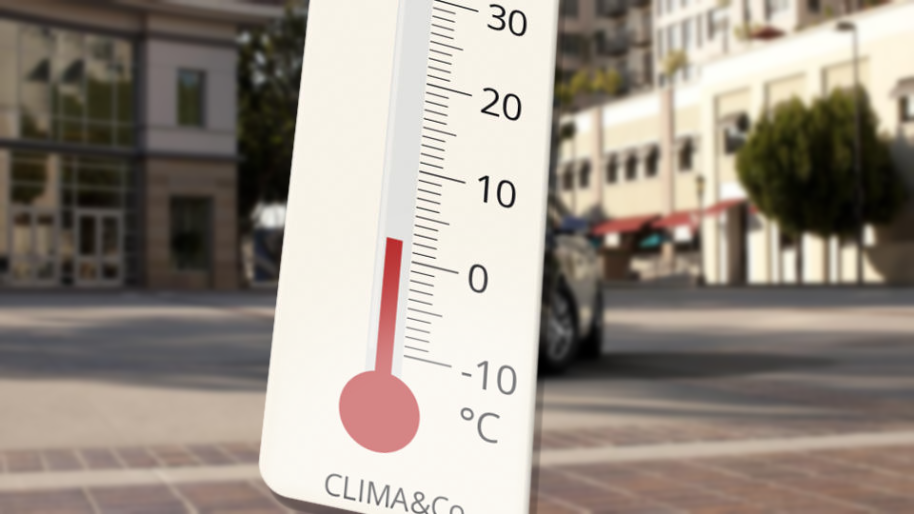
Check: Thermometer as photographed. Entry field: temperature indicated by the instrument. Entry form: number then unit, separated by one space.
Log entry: 2 °C
